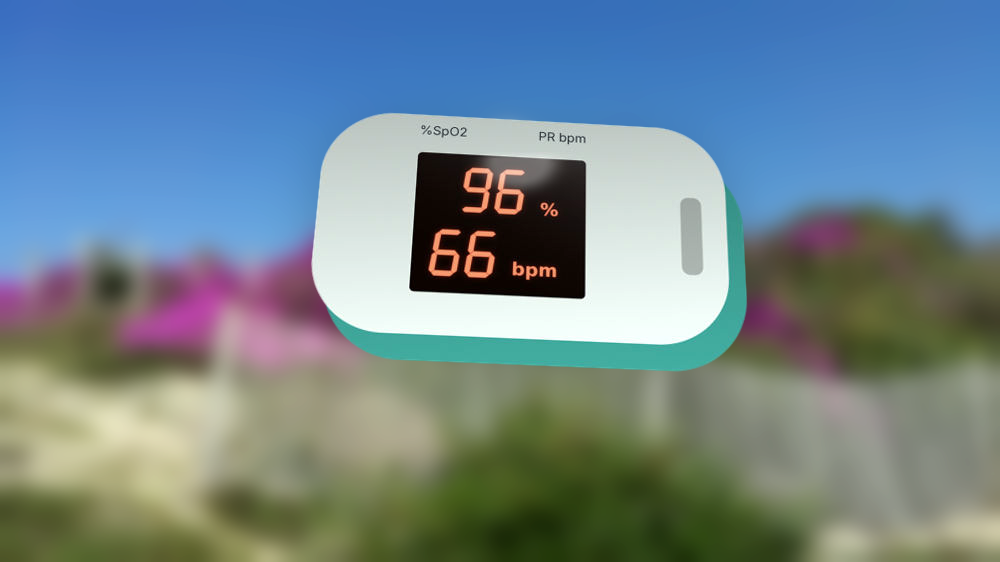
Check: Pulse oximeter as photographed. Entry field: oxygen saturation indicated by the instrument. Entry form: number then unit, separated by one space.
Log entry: 96 %
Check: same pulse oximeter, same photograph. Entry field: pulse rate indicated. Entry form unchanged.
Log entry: 66 bpm
